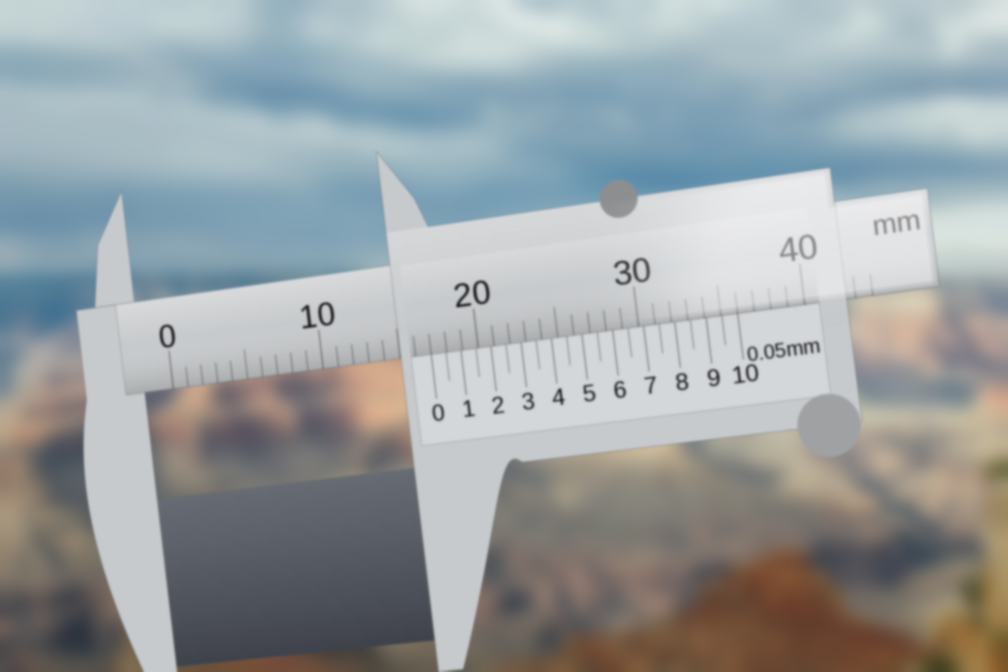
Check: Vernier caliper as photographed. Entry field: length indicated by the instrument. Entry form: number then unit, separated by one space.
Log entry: 17.0 mm
